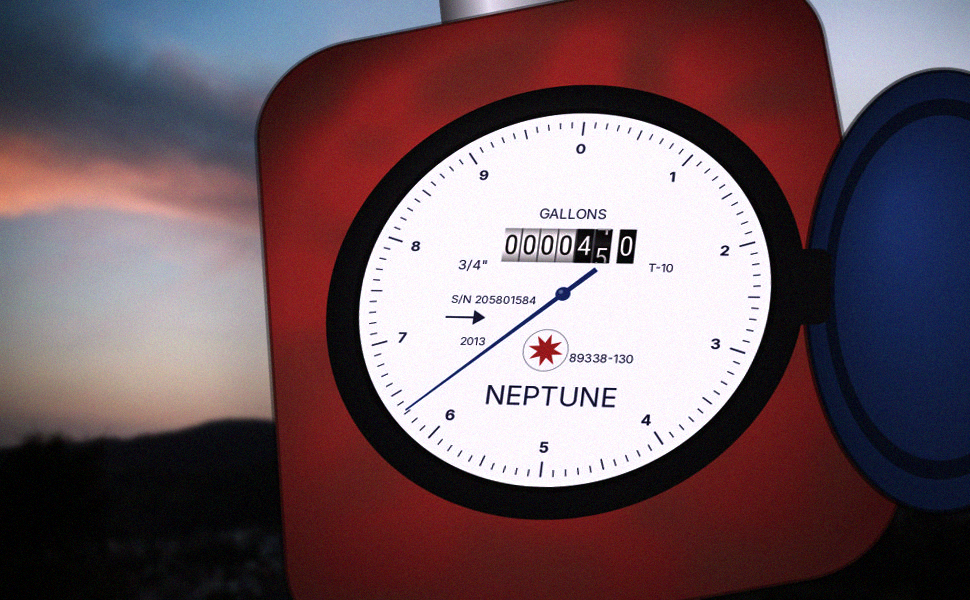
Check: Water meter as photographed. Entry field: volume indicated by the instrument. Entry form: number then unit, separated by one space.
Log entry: 446.3 gal
